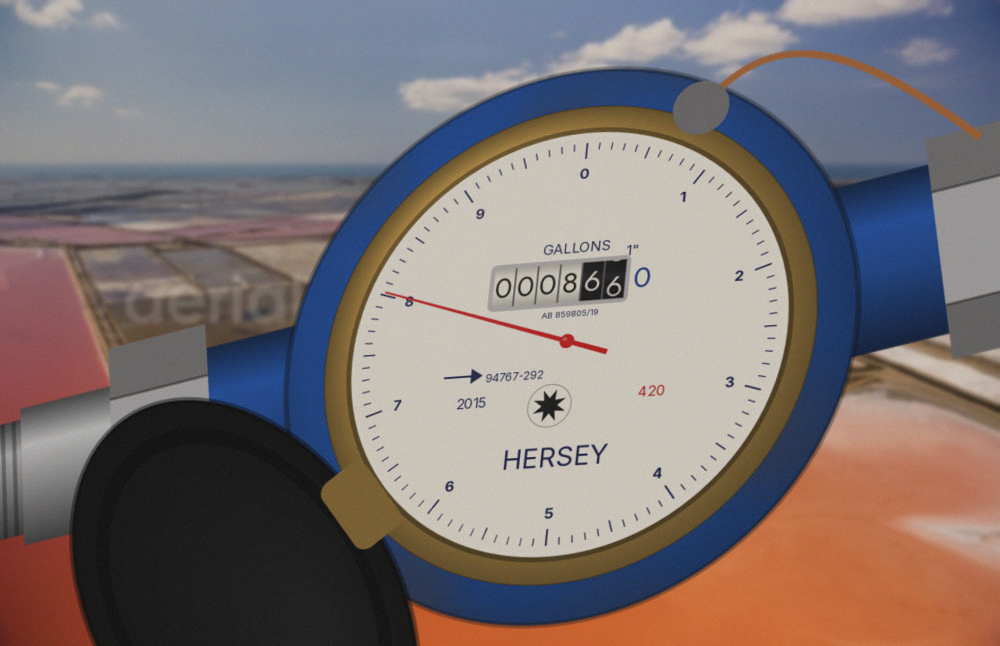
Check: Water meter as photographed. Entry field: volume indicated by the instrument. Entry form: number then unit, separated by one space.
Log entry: 8658.0 gal
